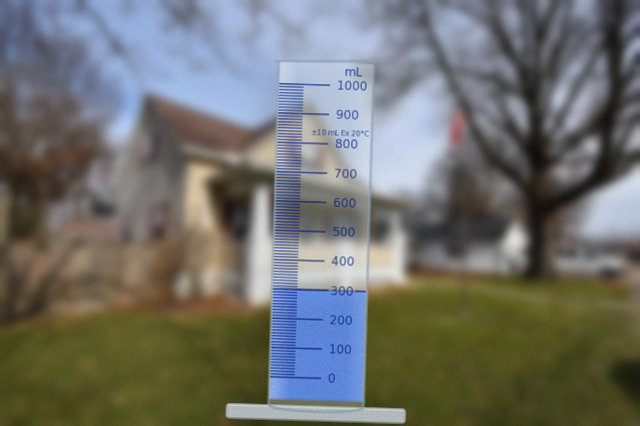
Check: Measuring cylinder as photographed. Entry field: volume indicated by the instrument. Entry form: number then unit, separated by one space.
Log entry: 300 mL
